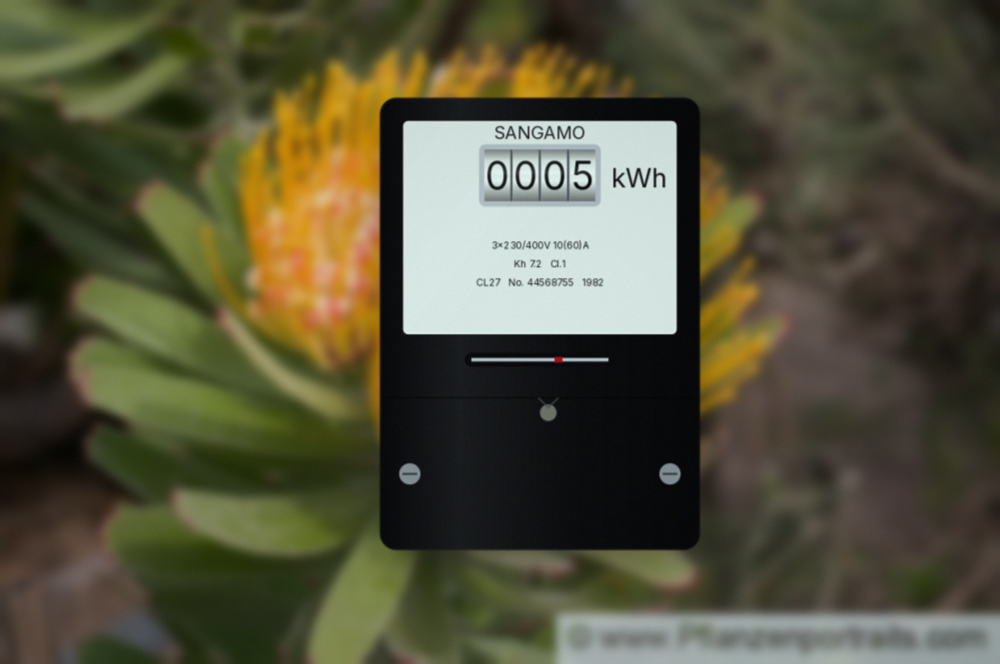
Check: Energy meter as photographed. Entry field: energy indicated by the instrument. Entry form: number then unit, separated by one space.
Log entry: 5 kWh
